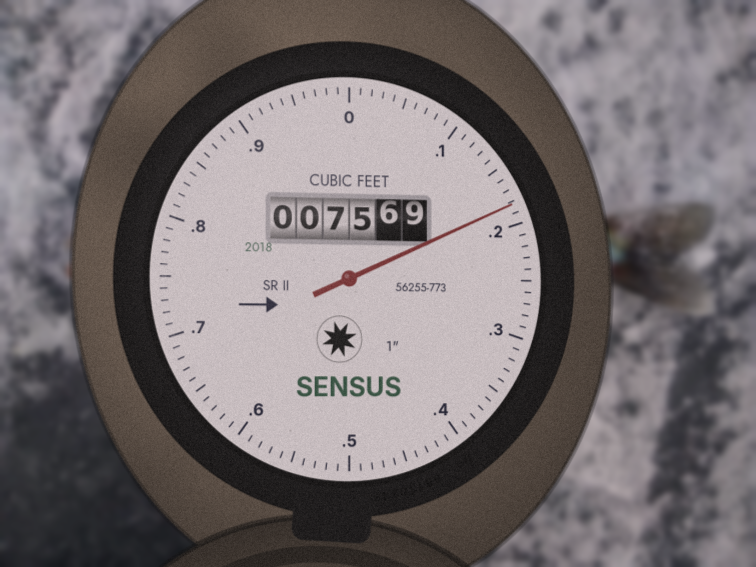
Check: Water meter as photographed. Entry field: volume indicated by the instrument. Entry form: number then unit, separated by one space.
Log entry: 7569.18 ft³
